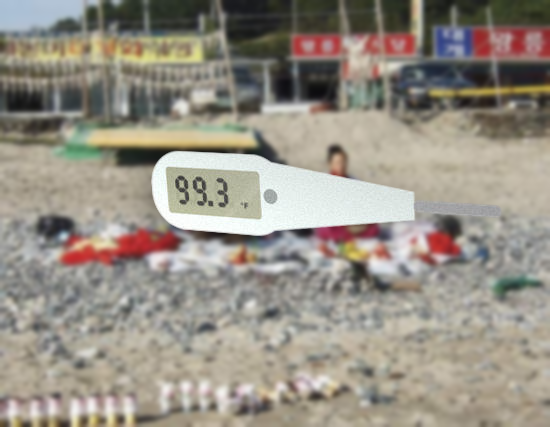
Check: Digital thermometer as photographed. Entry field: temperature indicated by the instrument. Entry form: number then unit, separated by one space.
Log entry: 99.3 °F
